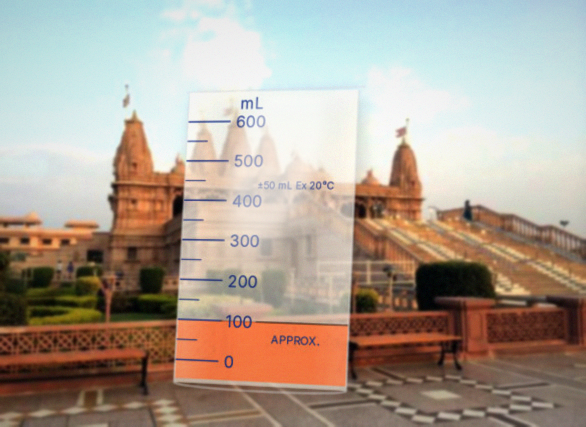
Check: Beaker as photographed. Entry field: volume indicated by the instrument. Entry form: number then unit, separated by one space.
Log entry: 100 mL
